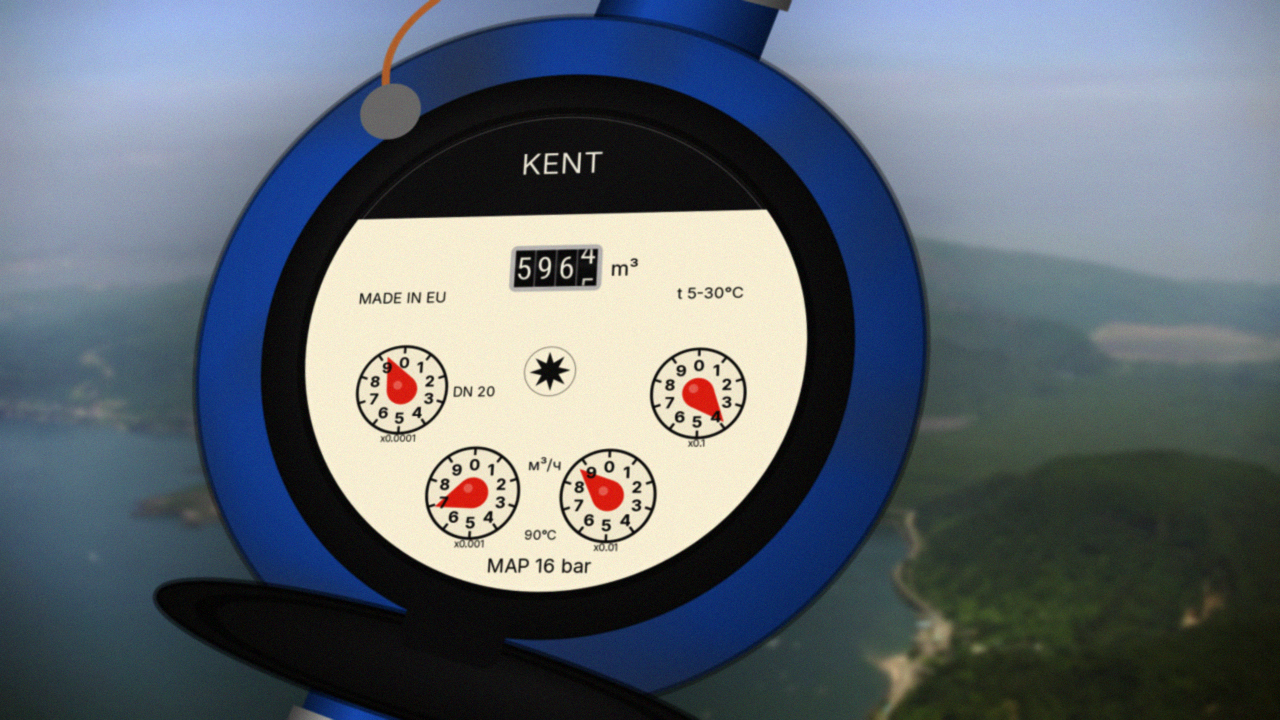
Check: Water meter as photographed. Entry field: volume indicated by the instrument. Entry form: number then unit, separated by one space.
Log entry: 5964.3869 m³
